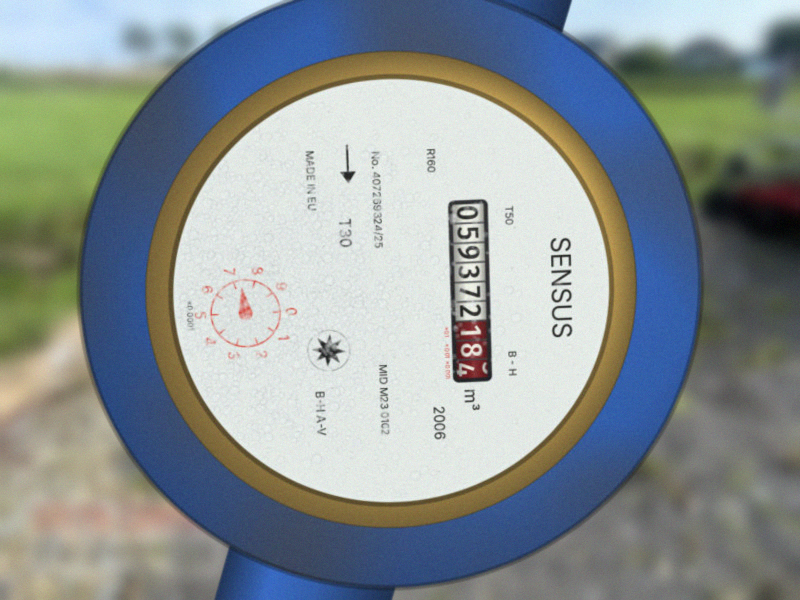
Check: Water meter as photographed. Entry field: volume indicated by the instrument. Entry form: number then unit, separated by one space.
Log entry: 59372.1837 m³
